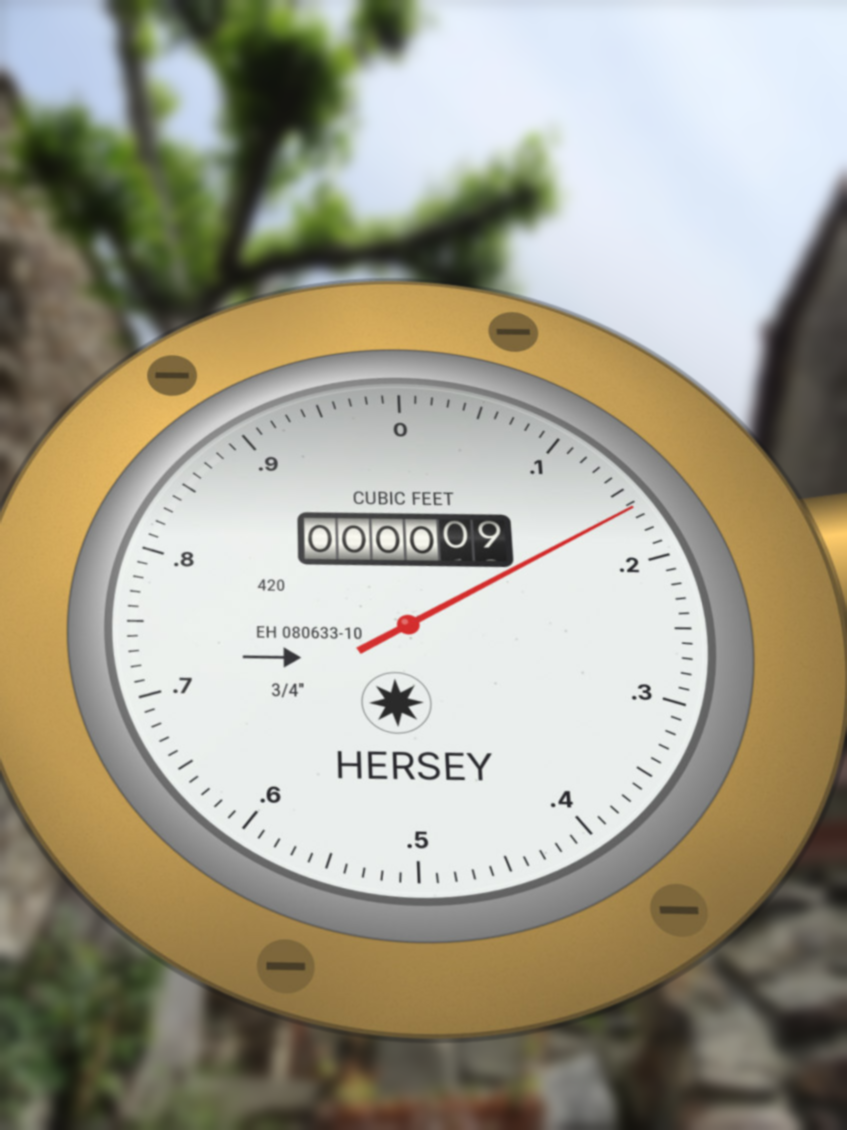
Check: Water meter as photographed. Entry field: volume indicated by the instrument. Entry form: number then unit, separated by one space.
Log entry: 9.16 ft³
